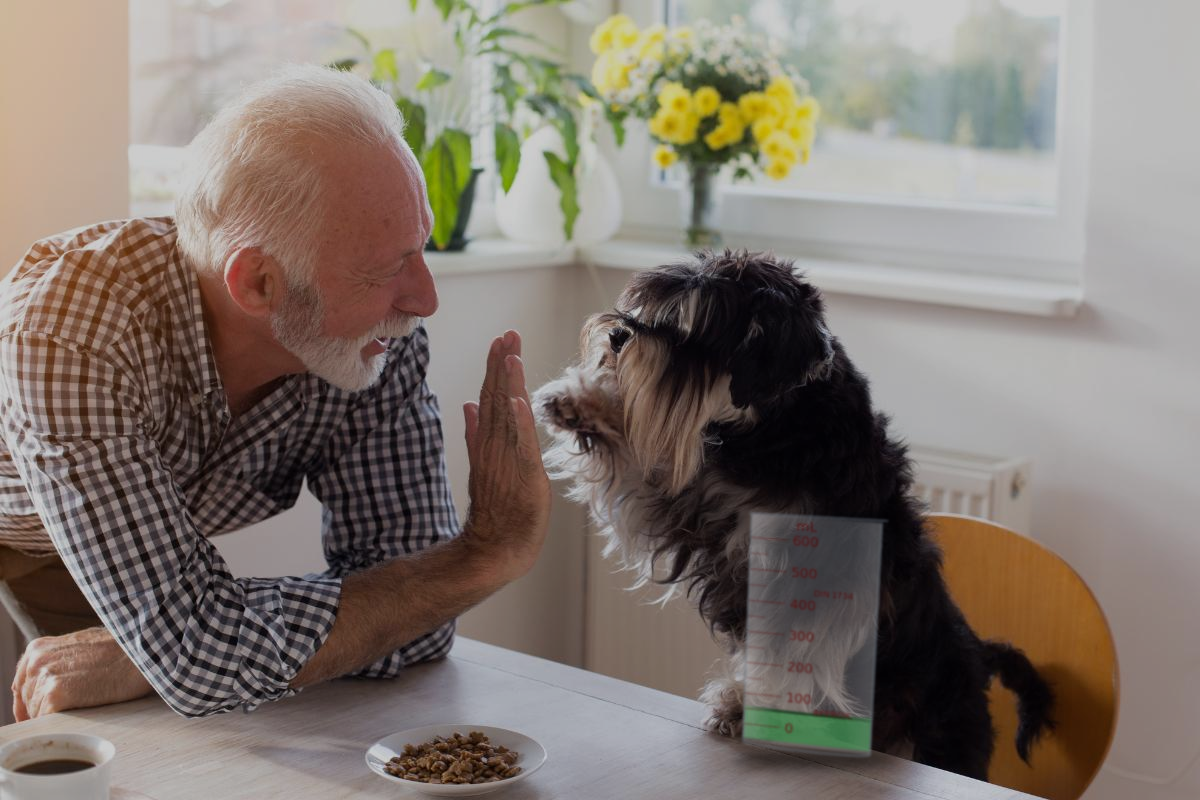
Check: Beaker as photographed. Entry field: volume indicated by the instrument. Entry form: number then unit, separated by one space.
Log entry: 50 mL
